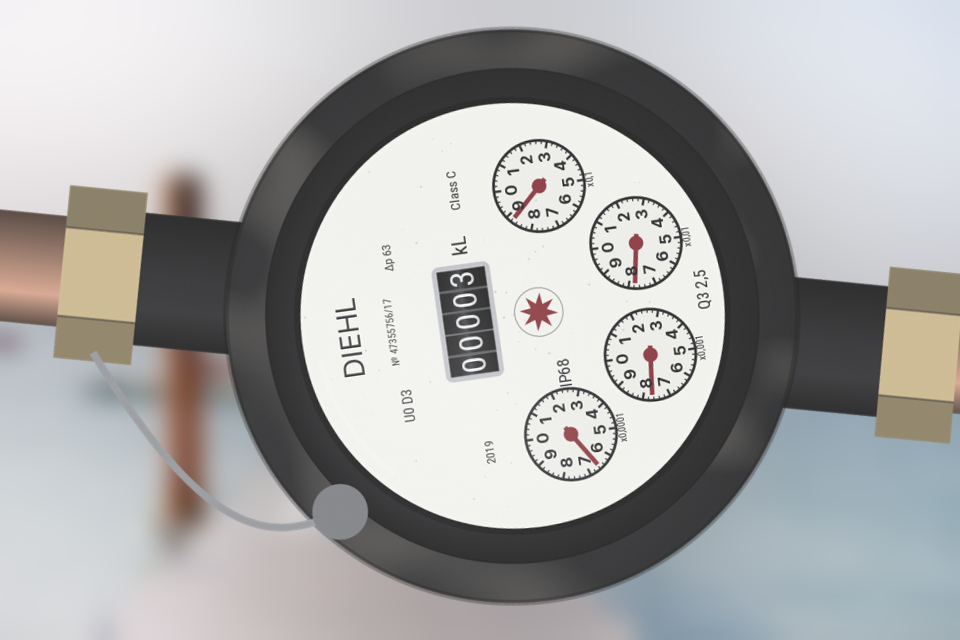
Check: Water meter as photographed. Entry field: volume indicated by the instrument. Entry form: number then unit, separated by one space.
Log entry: 3.8776 kL
